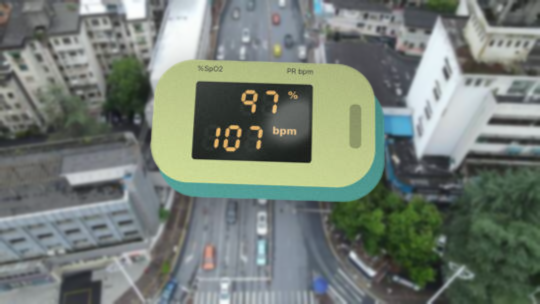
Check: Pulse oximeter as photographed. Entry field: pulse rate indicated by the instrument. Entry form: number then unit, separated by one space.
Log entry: 107 bpm
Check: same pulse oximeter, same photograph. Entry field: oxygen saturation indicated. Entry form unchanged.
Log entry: 97 %
